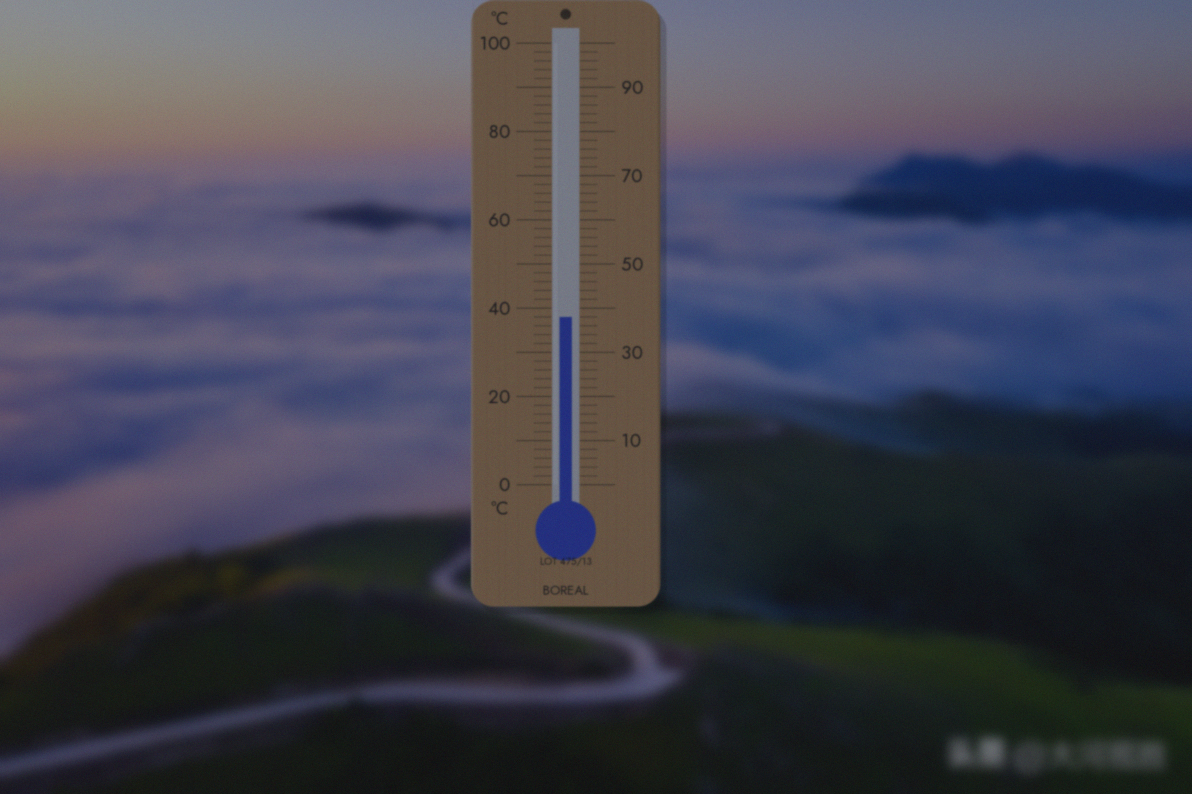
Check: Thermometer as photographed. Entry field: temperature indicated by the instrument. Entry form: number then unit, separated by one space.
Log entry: 38 °C
